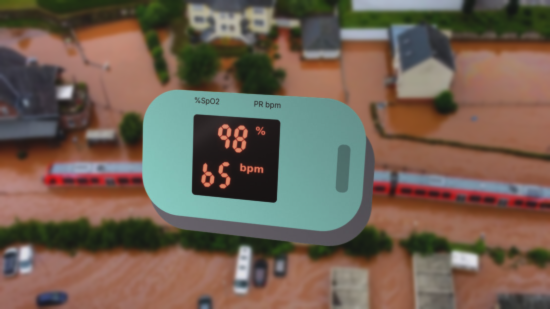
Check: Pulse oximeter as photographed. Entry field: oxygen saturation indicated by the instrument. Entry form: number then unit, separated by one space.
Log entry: 98 %
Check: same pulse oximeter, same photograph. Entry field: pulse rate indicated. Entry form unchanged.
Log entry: 65 bpm
